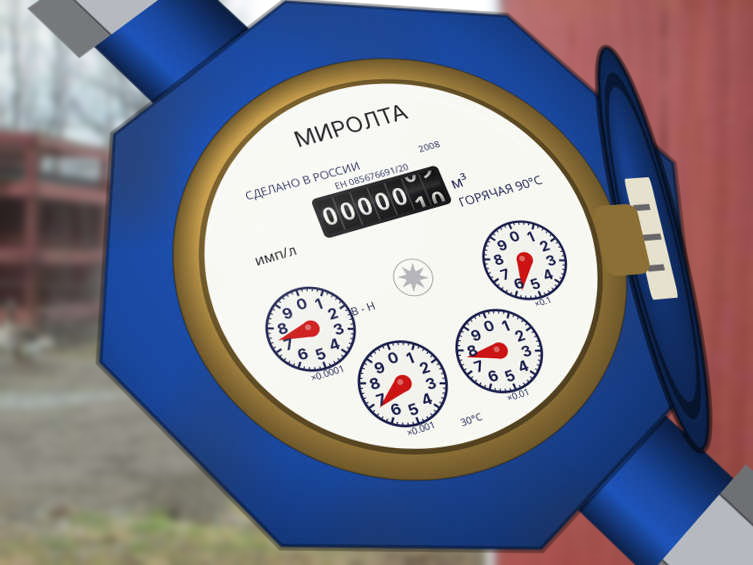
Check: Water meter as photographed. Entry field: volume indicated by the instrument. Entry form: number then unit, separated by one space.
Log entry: 9.5767 m³
